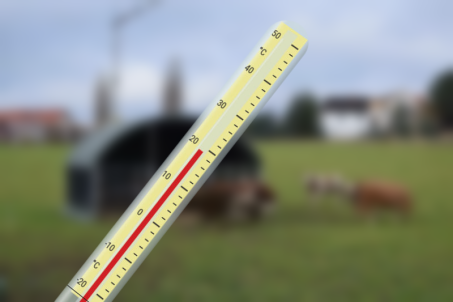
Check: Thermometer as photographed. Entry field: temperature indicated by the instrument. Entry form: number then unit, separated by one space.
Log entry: 19 °C
